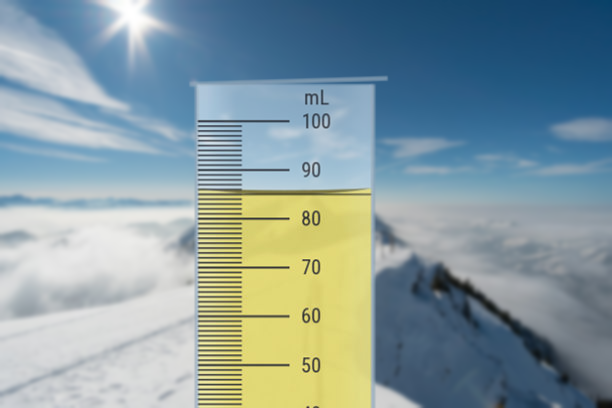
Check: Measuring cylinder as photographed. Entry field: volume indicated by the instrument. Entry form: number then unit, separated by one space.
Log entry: 85 mL
